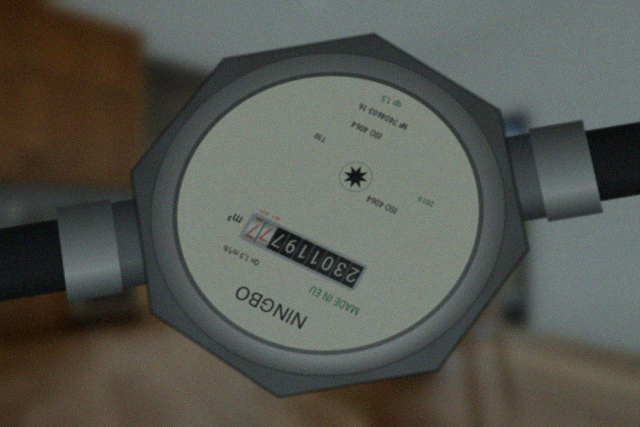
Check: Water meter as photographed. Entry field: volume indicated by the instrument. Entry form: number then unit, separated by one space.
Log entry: 2301197.77 m³
